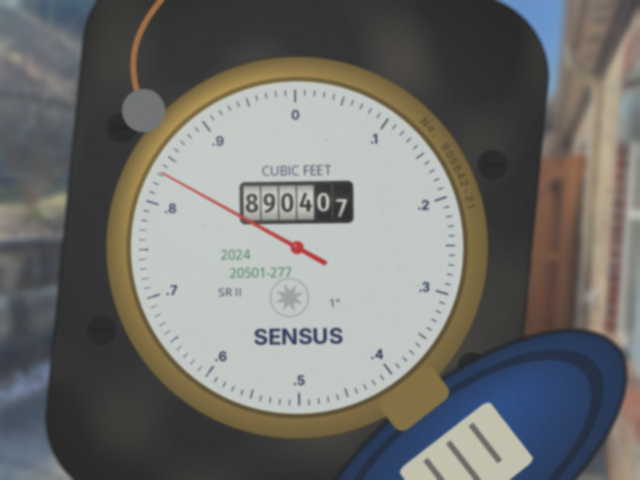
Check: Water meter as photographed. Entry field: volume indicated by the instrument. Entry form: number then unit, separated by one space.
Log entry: 890406.83 ft³
